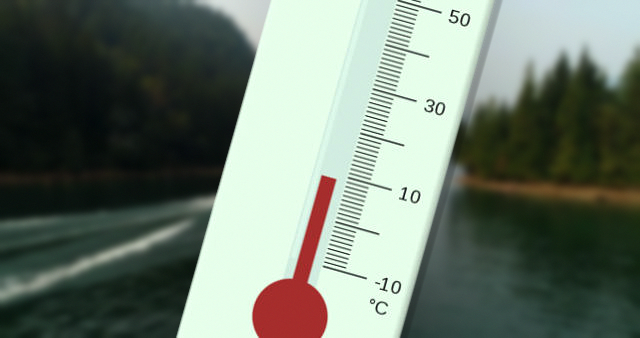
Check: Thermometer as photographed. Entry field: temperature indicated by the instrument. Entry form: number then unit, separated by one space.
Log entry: 9 °C
